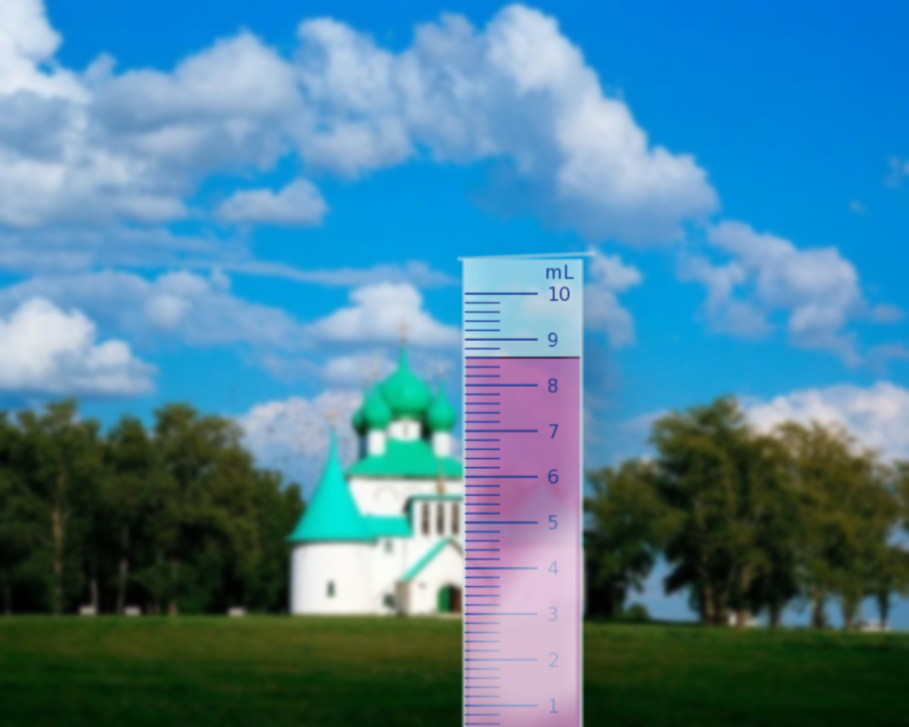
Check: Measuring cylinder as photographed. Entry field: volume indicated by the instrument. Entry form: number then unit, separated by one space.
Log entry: 8.6 mL
